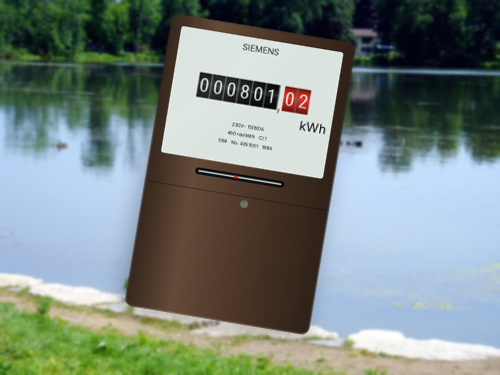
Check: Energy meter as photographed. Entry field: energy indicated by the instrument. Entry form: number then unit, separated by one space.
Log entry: 801.02 kWh
